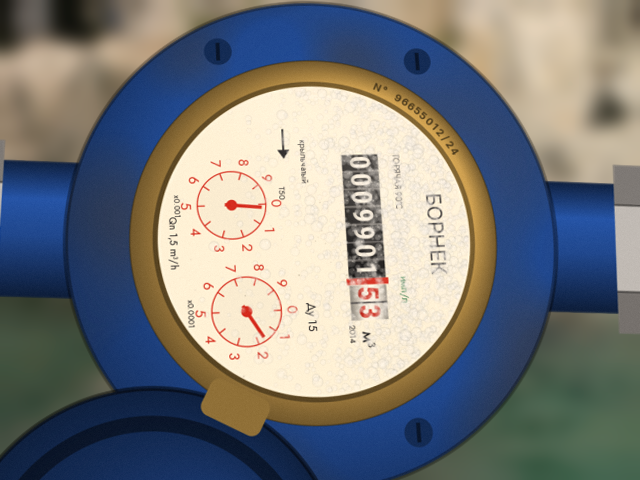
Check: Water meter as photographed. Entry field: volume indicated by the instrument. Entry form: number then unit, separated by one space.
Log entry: 9901.5301 m³
